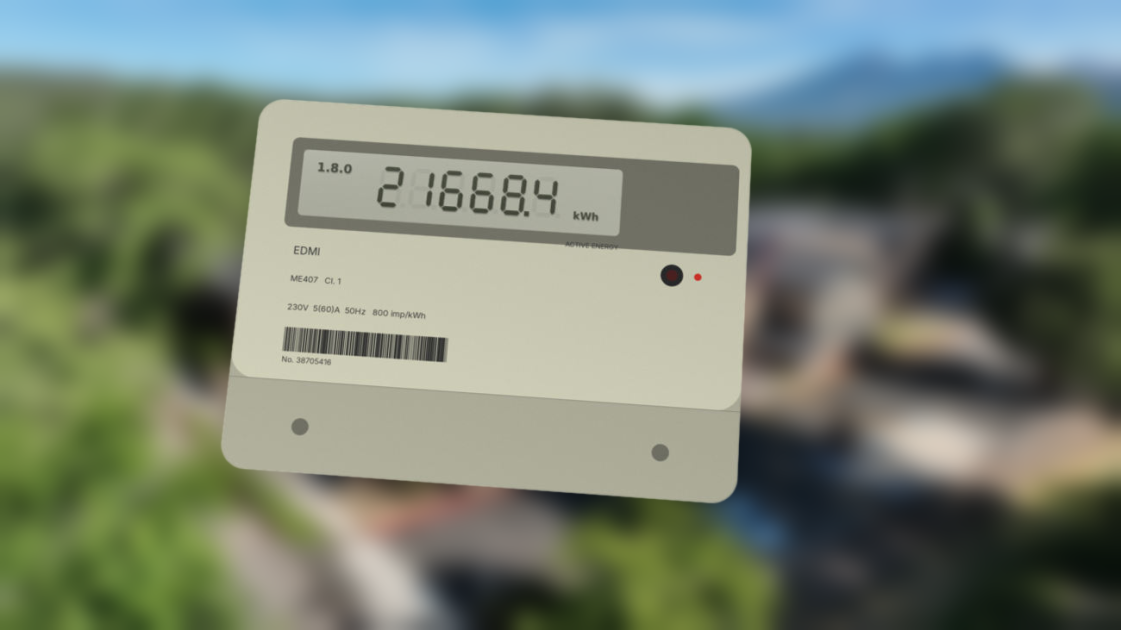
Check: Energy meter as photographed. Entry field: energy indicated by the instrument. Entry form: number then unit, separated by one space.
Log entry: 21668.4 kWh
